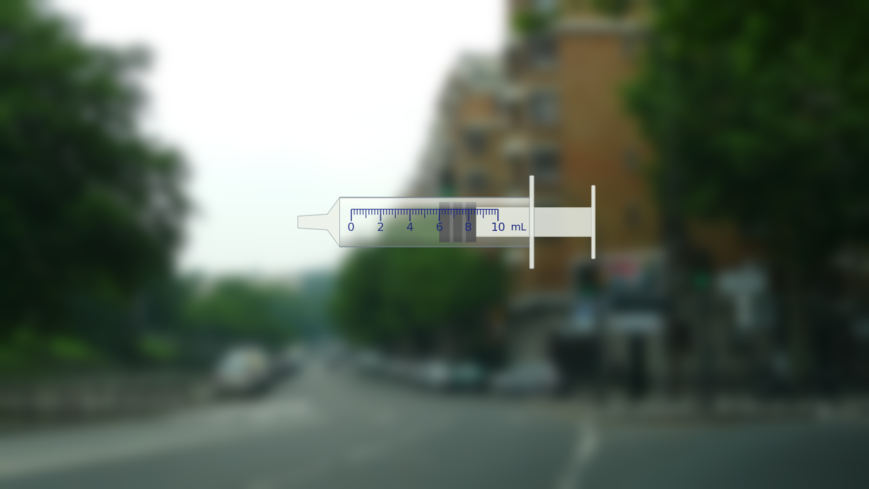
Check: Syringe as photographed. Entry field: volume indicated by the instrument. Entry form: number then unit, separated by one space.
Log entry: 6 mL
